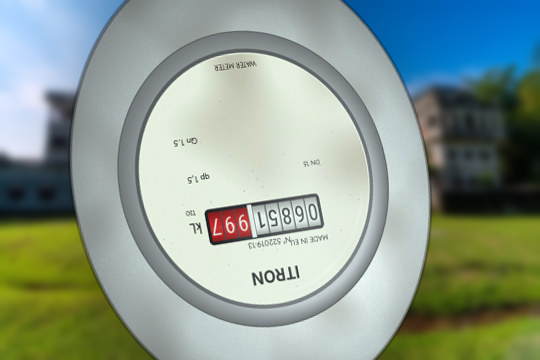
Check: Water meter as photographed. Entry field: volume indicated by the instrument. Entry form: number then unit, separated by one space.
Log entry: 6851.997 kL
